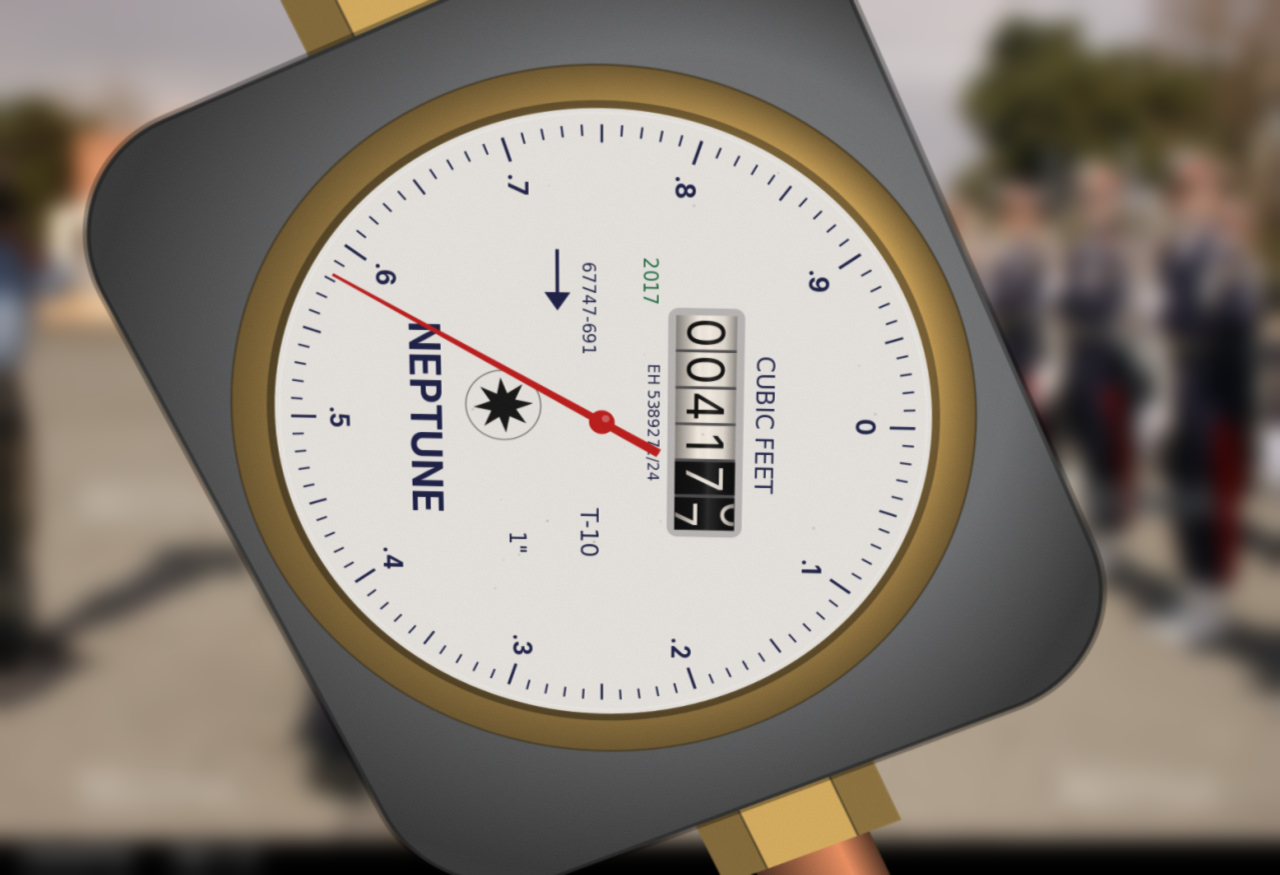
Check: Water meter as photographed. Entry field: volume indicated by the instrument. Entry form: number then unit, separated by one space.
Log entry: 4176.58 ft³
